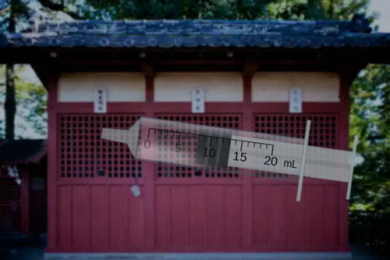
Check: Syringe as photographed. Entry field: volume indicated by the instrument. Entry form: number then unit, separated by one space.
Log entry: 8 mL
